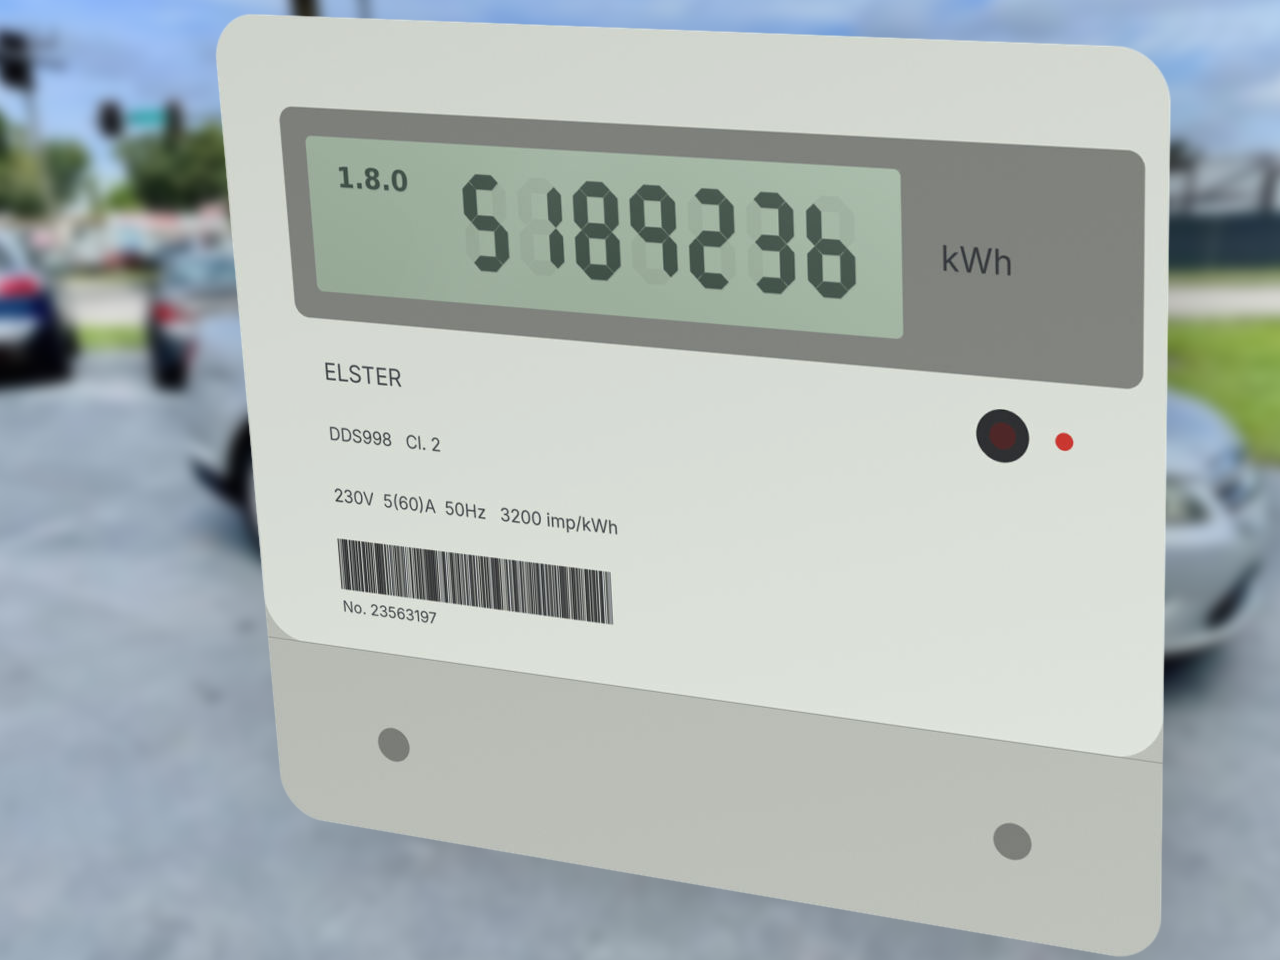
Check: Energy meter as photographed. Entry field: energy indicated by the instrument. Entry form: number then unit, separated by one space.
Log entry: 5189236 kWh
